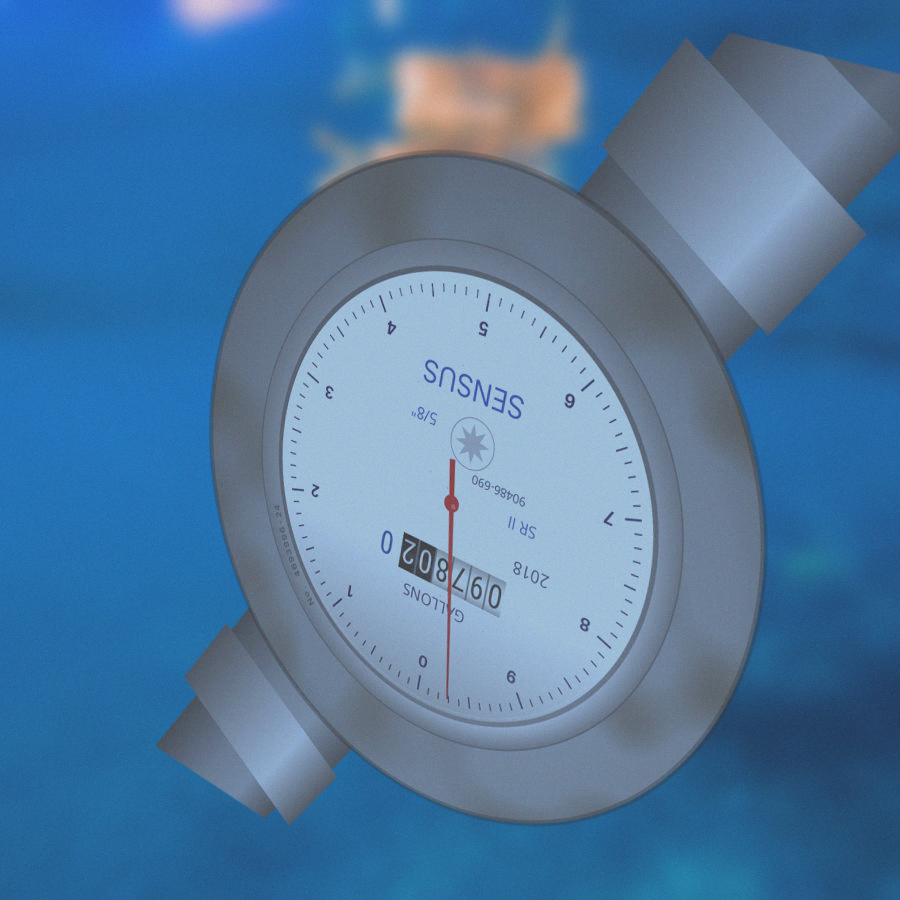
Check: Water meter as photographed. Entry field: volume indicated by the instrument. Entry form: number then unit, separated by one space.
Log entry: 978019.7 gal
